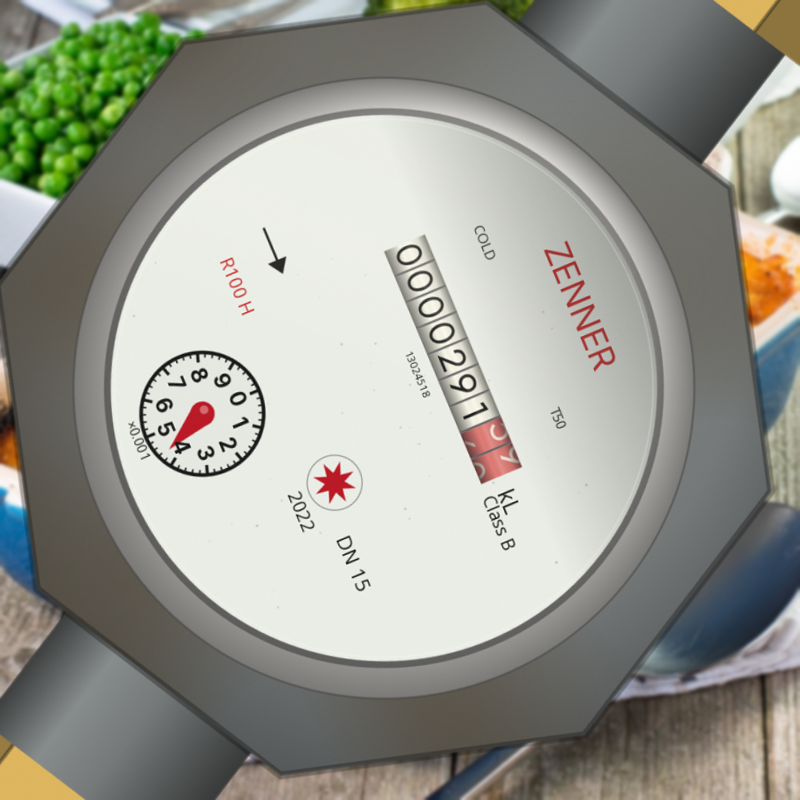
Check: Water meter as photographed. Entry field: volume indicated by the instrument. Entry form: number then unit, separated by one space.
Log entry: 291.594 kL
